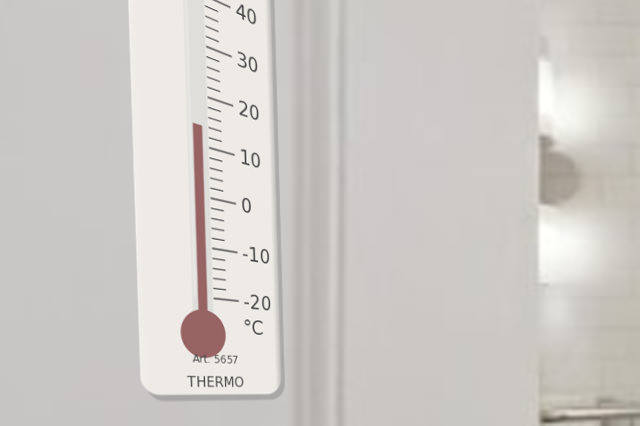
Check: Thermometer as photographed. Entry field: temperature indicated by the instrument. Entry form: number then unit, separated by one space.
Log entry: 14 °C
